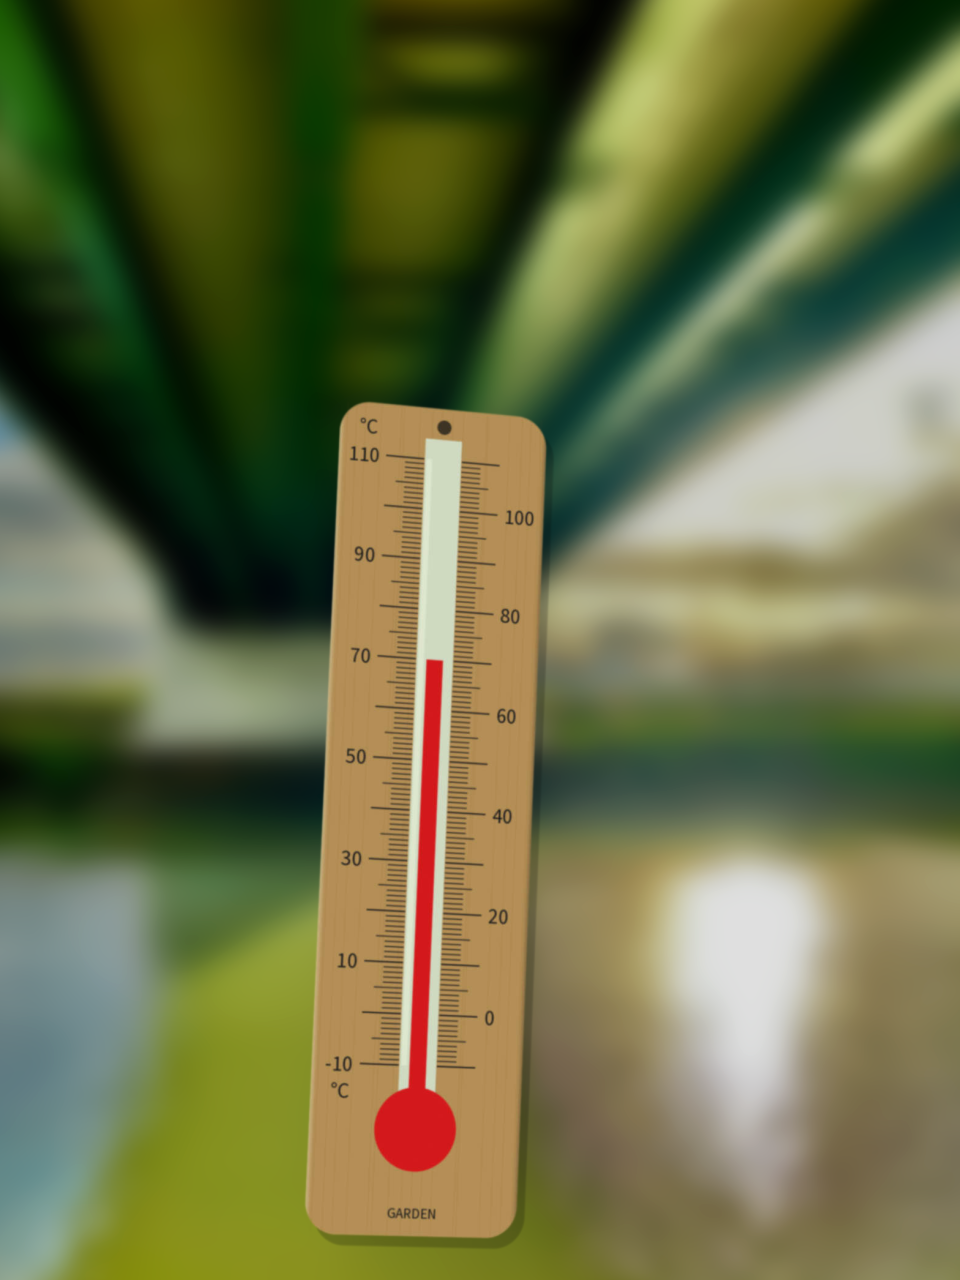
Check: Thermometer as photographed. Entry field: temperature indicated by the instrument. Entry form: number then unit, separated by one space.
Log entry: 70 °C
